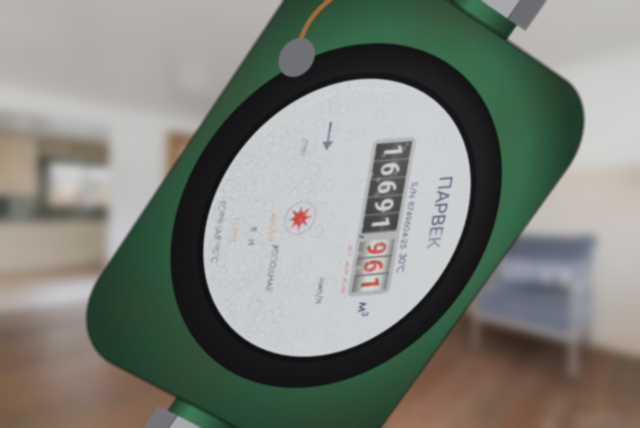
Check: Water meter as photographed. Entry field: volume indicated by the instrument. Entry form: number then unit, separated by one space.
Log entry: 16691.961 m³
